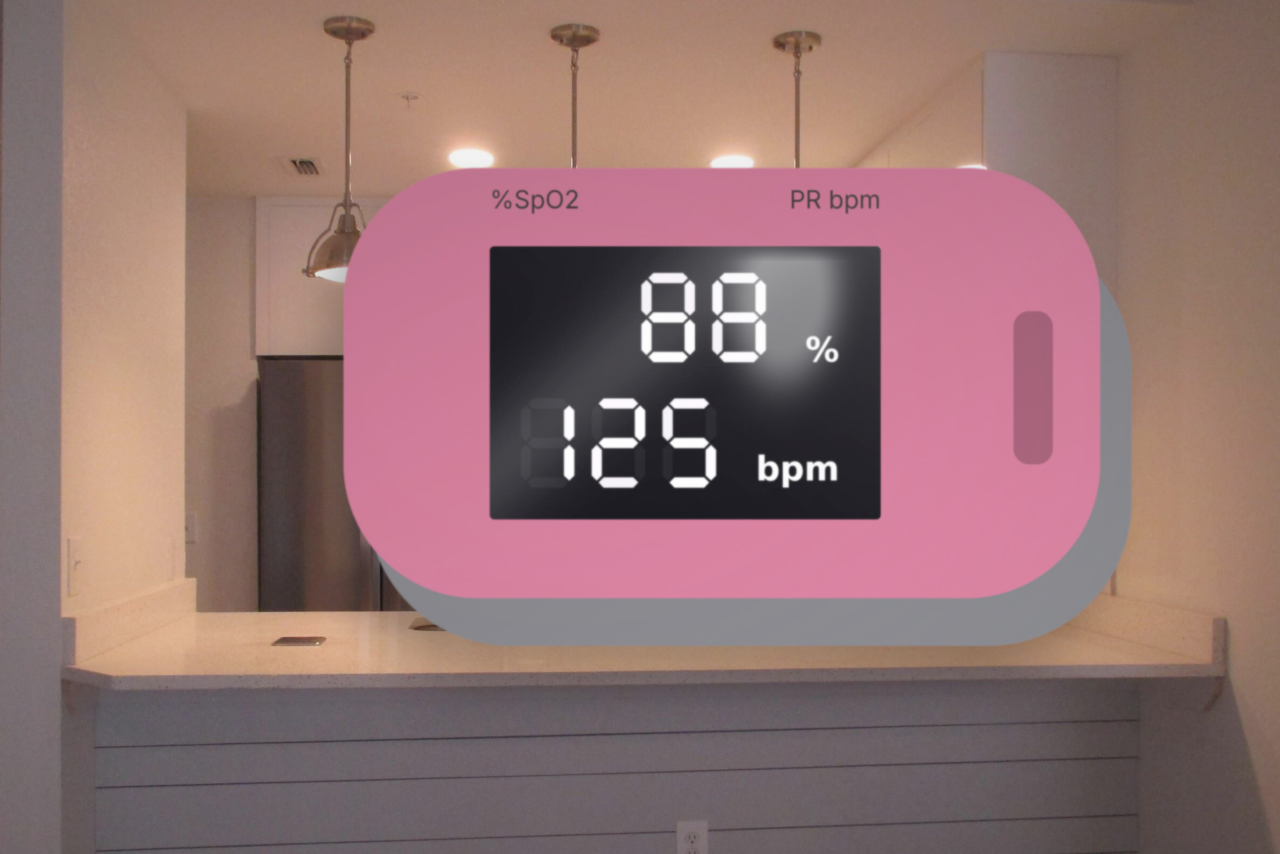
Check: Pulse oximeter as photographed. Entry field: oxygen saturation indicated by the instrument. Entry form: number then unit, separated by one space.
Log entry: 88 %
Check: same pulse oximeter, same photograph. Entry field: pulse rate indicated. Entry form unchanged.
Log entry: 125 bpm
